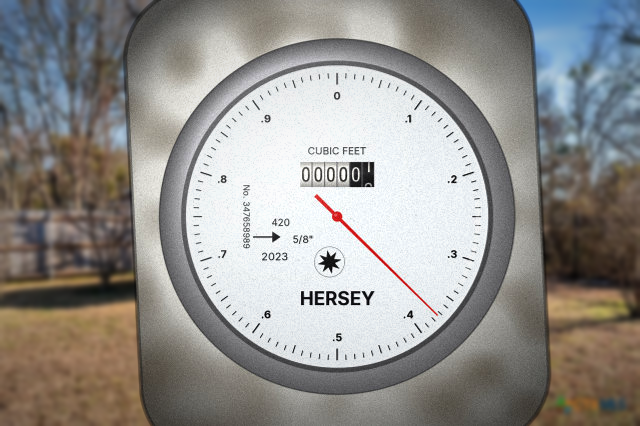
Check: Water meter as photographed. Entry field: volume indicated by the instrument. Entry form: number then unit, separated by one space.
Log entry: 1.37 ft³
